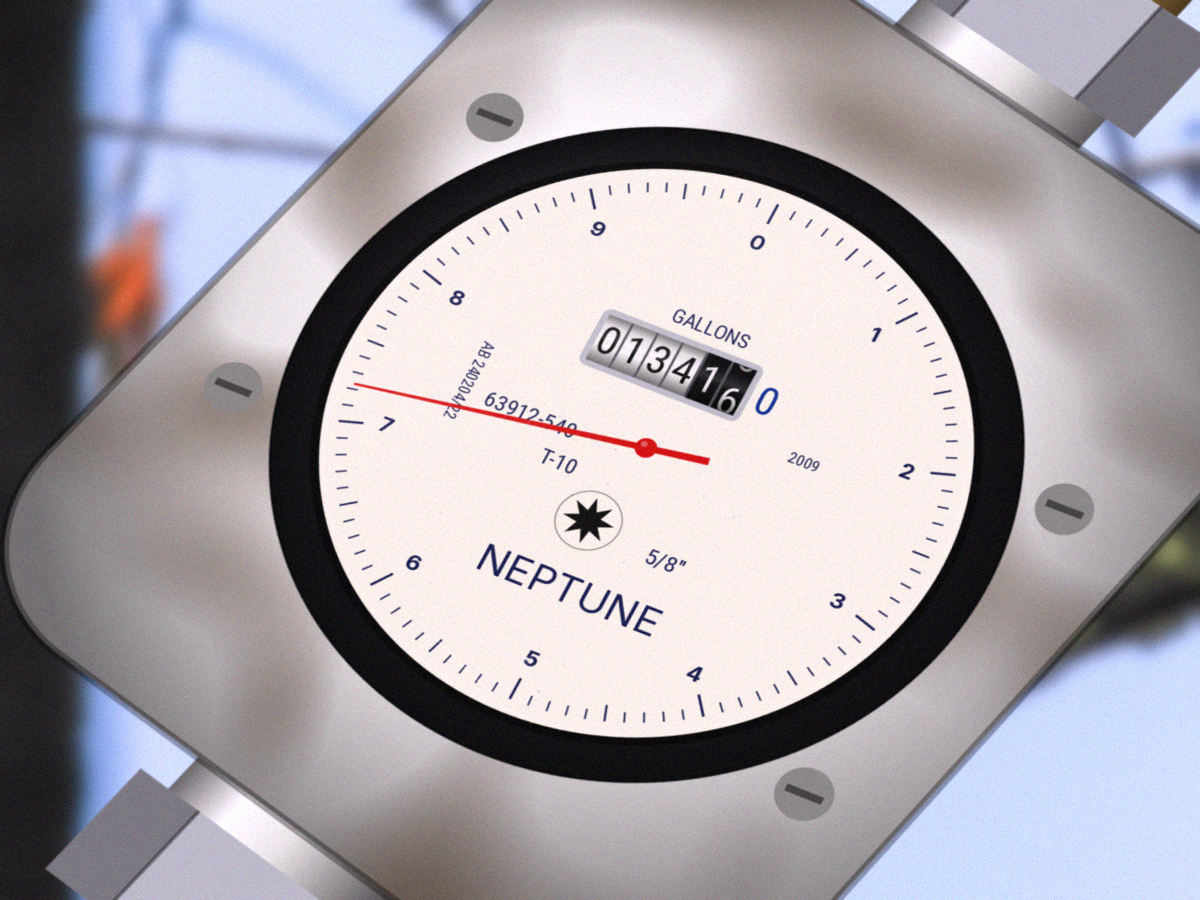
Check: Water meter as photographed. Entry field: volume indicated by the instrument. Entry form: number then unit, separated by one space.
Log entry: 134157.2 gal
